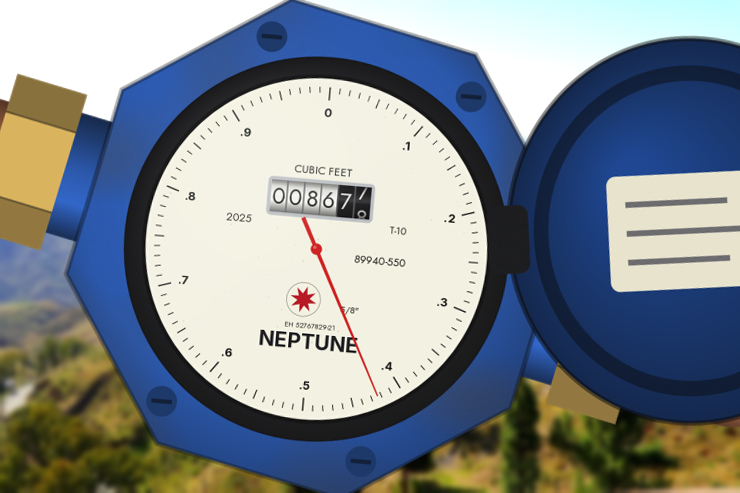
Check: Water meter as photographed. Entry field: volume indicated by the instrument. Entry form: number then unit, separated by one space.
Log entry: 8677.42 ft³
